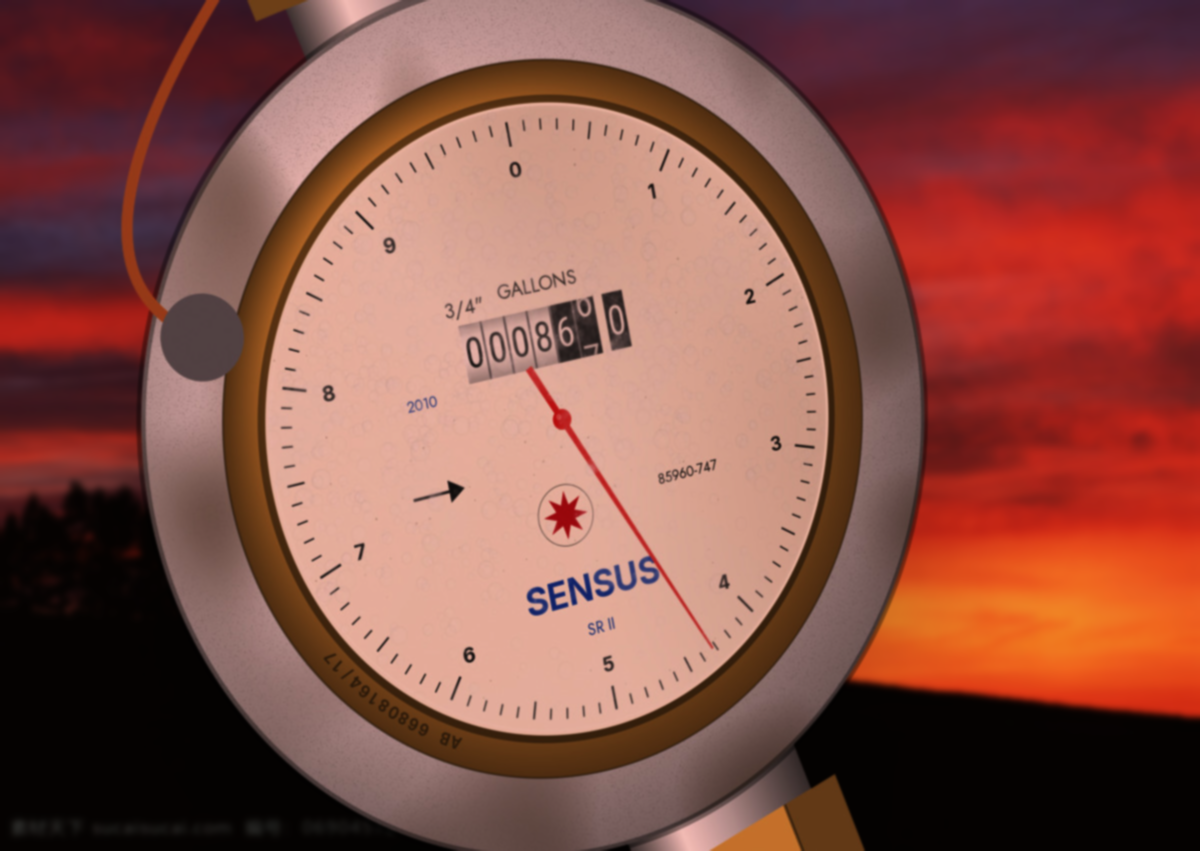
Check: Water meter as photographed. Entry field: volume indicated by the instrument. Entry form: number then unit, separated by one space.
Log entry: 8664.3 gal
